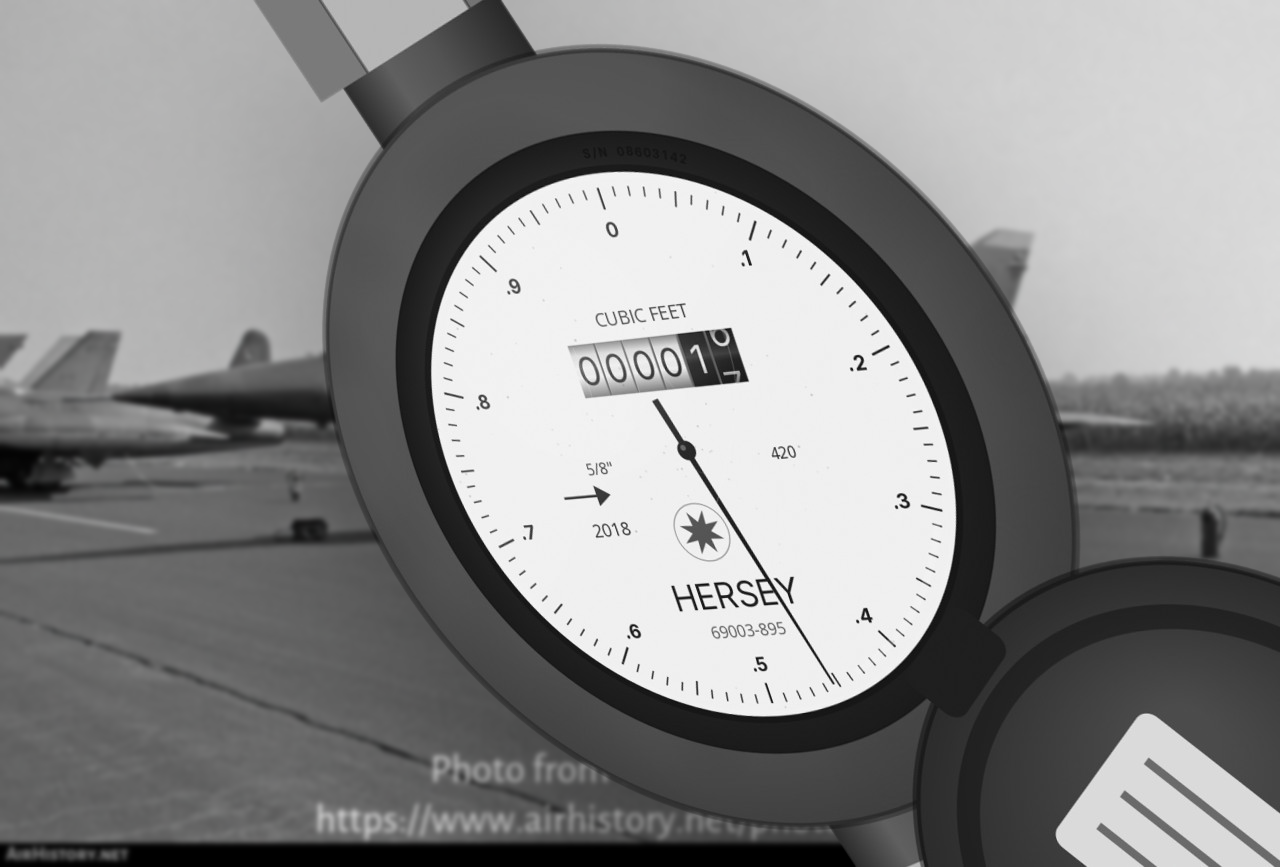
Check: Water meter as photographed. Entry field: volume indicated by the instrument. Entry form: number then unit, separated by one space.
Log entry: 16.45 ft³
